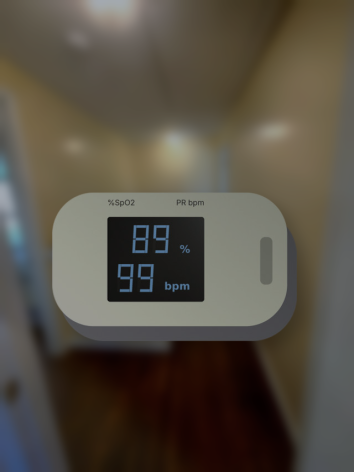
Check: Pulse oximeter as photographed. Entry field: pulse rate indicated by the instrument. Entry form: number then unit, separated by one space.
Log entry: 99 bpm
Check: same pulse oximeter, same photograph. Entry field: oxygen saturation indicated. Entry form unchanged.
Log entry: 89 %
